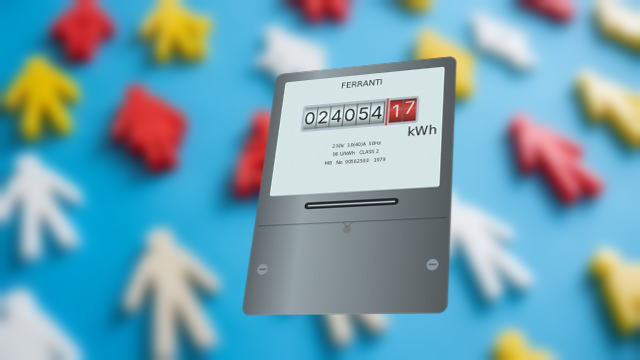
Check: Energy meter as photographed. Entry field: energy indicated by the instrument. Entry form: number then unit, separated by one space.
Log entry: 24054.17 kWh
